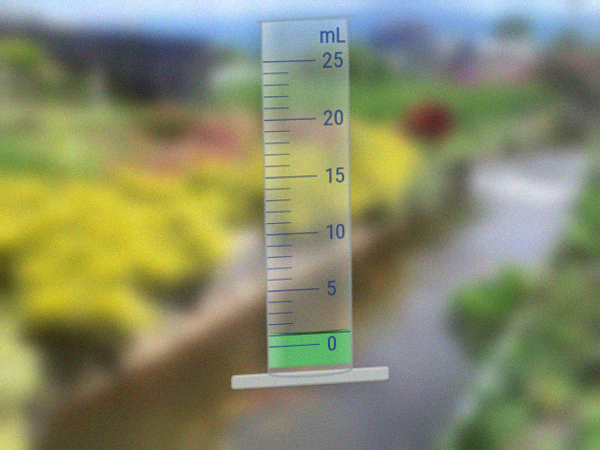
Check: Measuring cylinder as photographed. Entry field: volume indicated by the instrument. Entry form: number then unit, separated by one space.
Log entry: 1 mL
